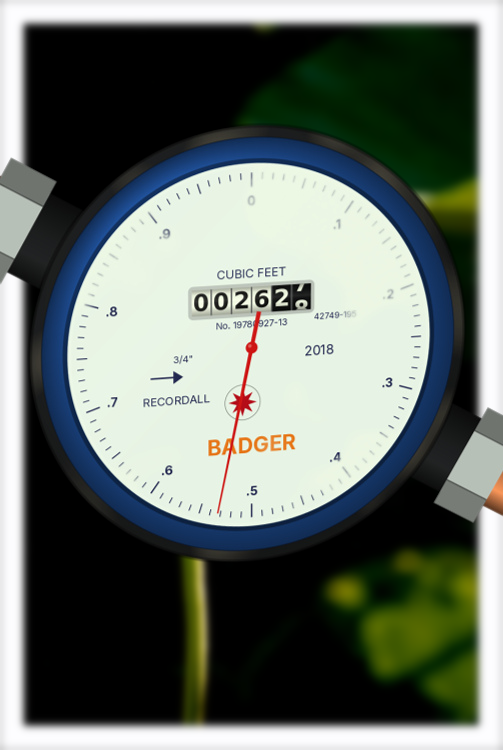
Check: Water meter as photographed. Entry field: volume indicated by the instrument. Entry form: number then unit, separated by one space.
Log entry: 2627.53 ft³
